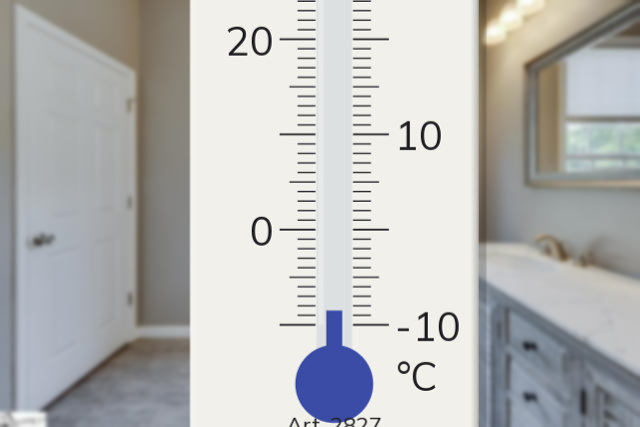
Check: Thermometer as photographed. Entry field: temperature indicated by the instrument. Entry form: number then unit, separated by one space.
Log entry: -8.5 °C
